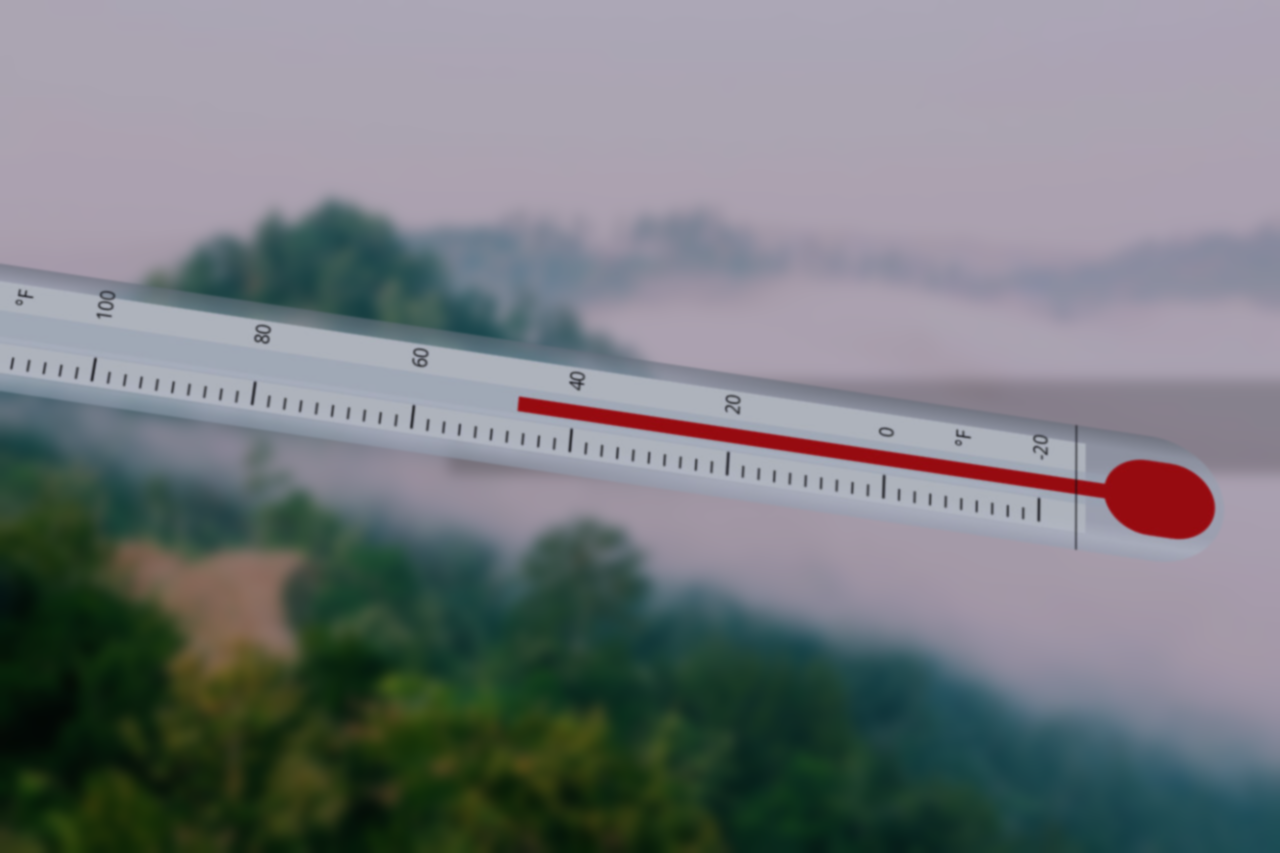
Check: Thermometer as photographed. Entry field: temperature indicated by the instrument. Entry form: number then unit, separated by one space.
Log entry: 47 °F
